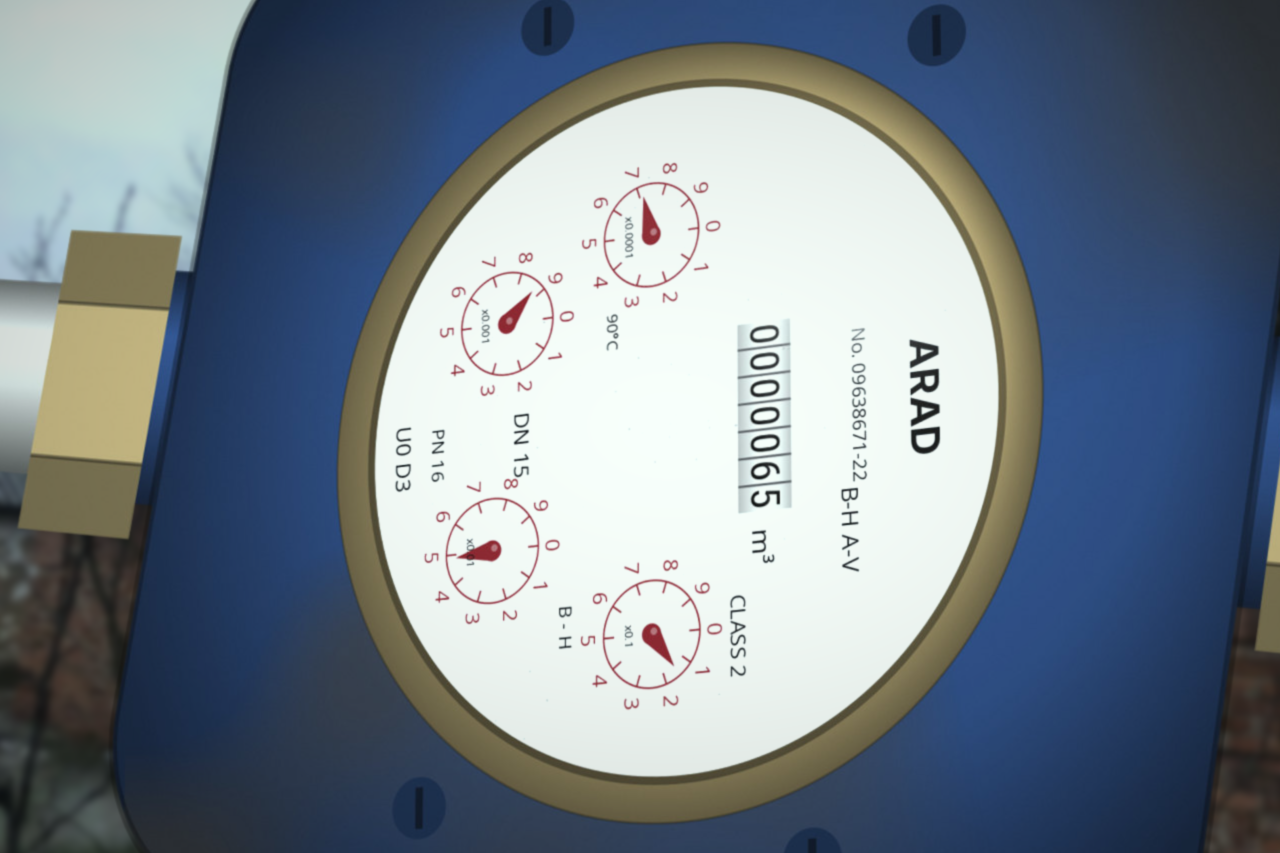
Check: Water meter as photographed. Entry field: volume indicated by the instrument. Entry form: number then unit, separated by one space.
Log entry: 65.1487 m³
